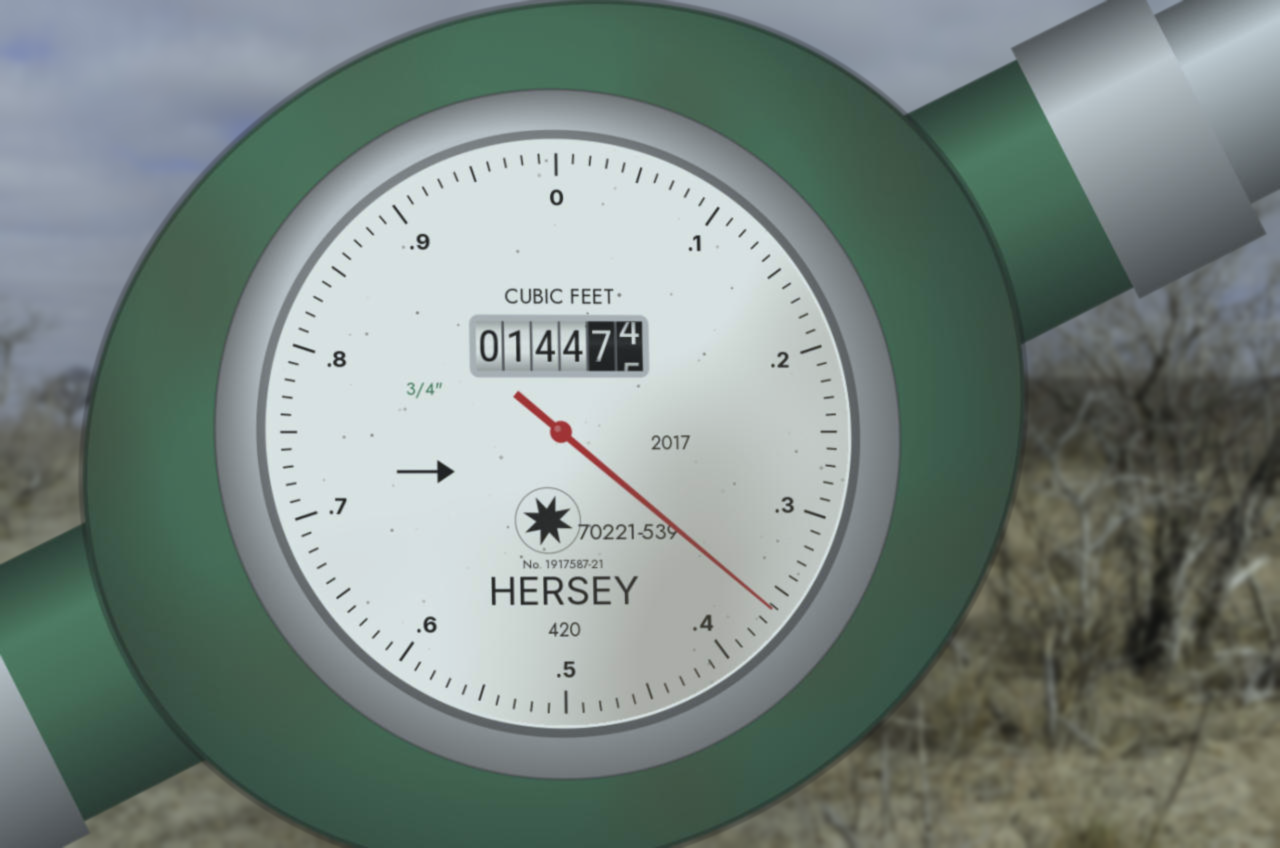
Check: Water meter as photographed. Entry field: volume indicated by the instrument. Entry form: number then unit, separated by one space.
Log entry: 14474.36 ft³
